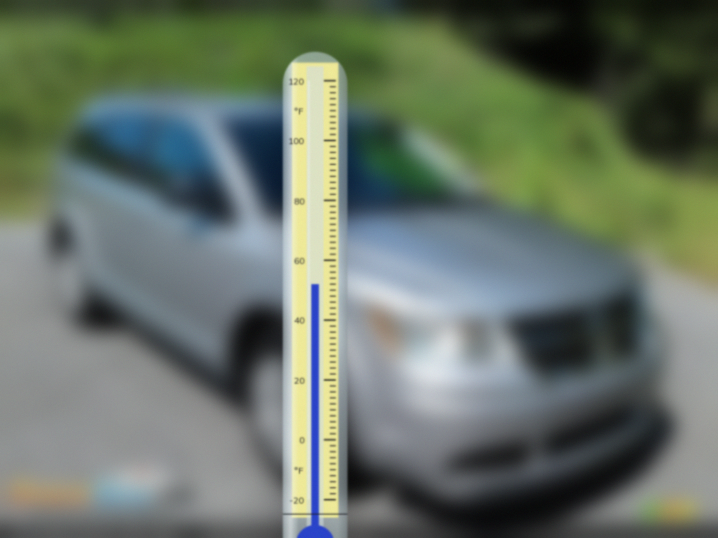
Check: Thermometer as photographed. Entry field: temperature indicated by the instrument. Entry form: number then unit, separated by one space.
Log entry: 52 °F
